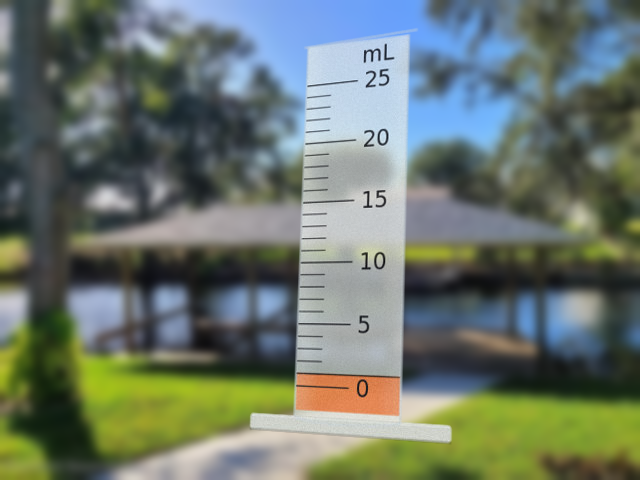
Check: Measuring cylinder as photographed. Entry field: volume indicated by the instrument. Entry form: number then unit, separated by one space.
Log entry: 1 mL
